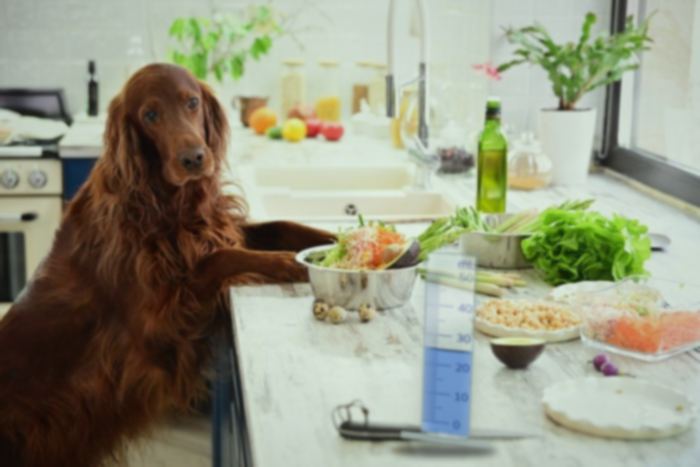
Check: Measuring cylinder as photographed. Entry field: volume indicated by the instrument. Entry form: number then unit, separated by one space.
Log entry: 25 mL
